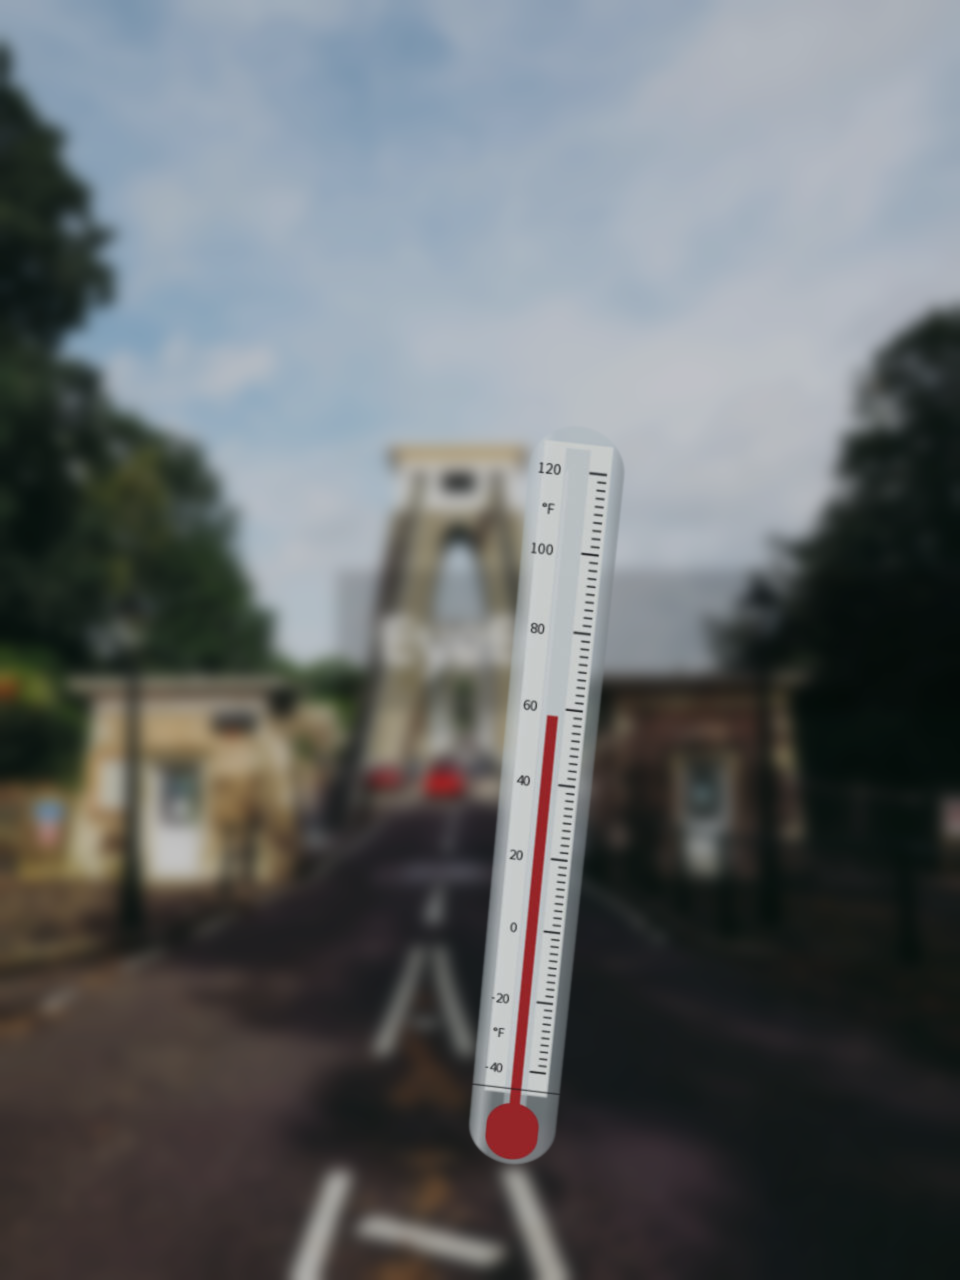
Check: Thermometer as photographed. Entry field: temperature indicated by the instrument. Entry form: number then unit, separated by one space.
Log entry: 58 °F
